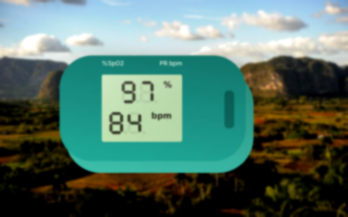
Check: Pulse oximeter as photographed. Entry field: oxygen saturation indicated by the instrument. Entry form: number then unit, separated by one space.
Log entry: 97 %
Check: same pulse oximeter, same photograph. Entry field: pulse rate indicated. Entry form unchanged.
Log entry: 84 bpm
